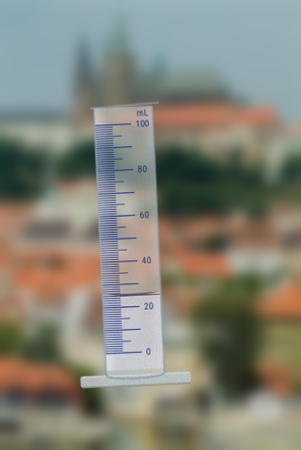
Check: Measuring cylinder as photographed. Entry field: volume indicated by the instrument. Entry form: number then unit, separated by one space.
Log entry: 25 mL
